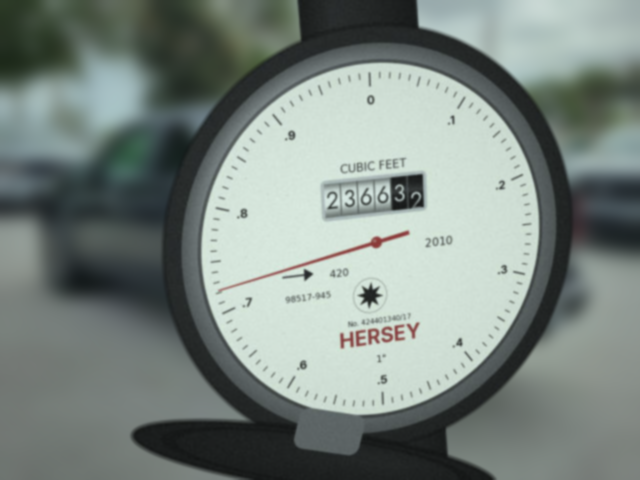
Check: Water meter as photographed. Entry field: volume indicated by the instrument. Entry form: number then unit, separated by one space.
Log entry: 236631.72 ft³
